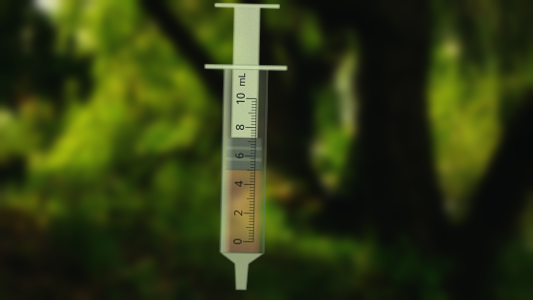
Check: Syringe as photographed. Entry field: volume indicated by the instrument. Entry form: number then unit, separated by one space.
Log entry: 5 mL
